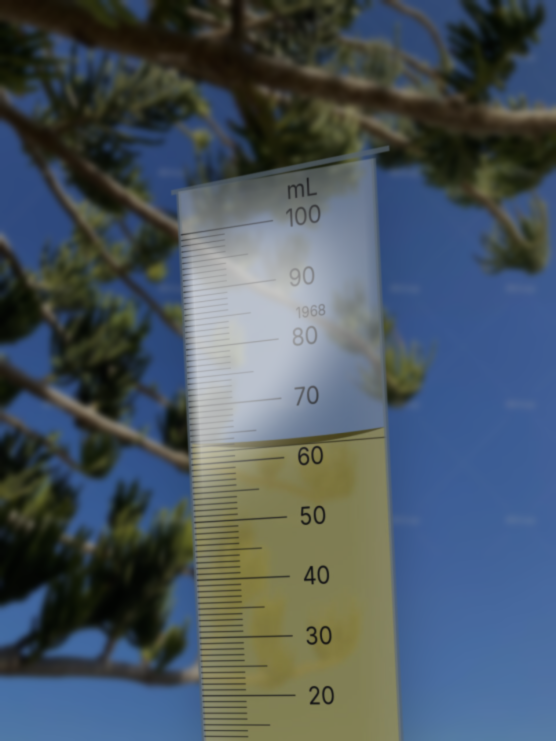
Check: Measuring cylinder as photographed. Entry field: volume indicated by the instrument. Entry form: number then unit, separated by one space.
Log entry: 62 mL
